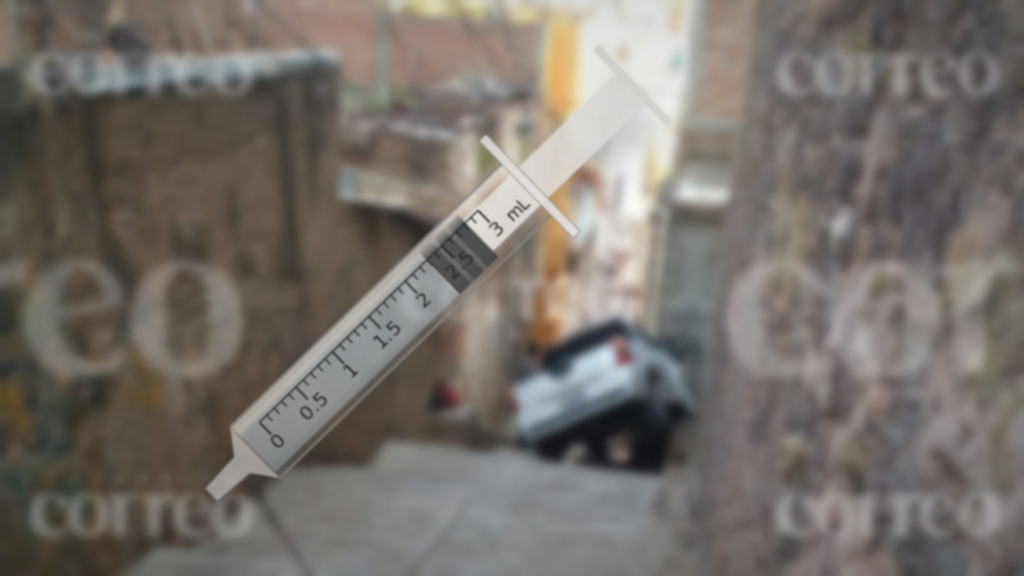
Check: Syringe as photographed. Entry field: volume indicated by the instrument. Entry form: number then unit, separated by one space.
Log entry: 2.3 mL
